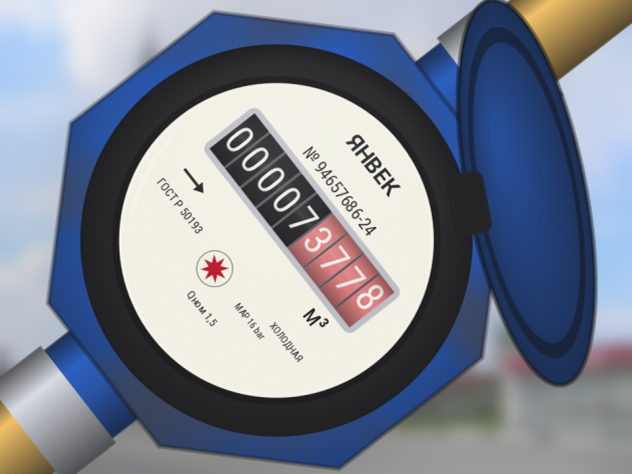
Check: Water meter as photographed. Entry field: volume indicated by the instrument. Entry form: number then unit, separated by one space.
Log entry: 7.3778 m³
